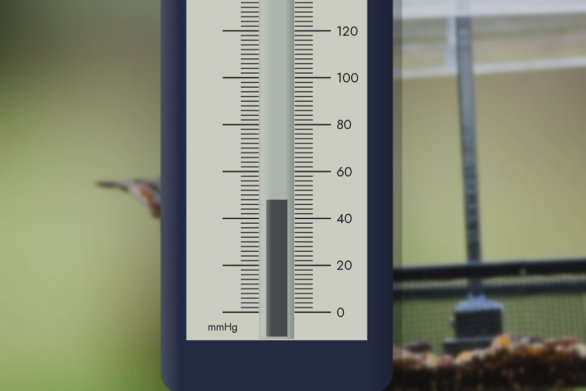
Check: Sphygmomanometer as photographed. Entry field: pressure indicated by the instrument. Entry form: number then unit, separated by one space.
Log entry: 48 mmHg
